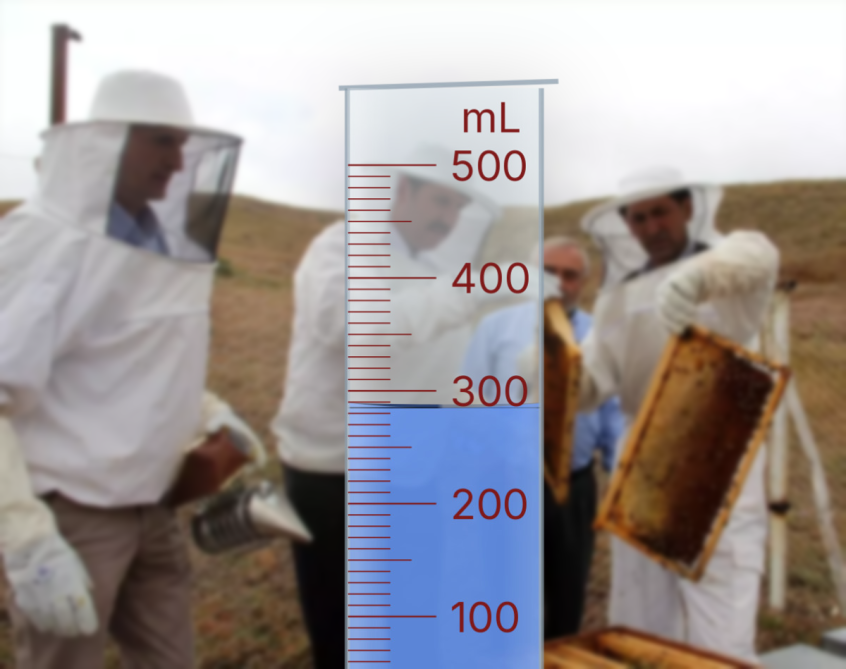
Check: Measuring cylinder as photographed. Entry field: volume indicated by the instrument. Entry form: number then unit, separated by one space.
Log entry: 285 mL
